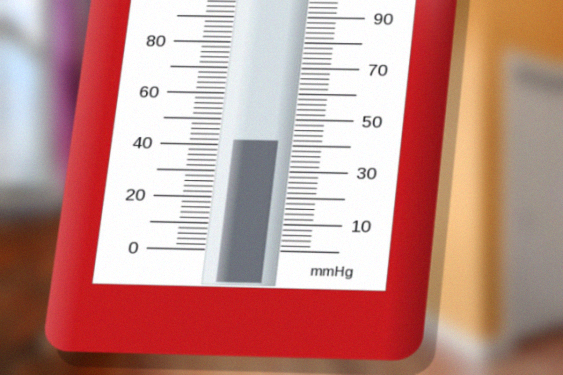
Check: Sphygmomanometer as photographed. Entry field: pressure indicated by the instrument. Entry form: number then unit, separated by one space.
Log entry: 42 mmHg
